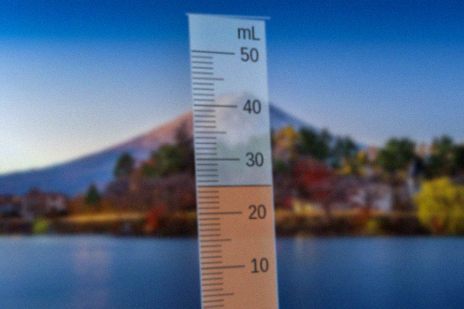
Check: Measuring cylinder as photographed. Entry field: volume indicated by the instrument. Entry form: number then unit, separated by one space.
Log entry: 25 mL
